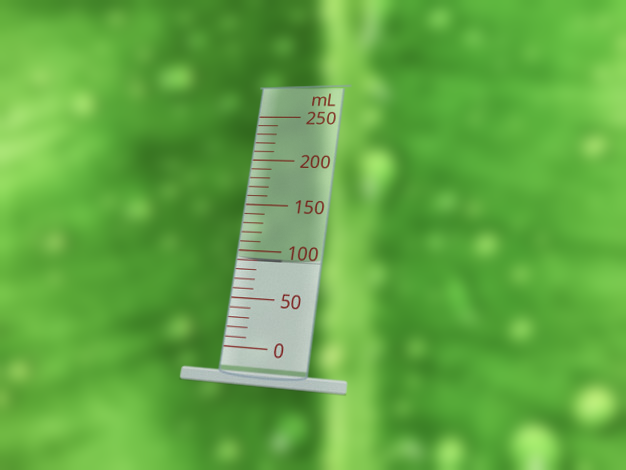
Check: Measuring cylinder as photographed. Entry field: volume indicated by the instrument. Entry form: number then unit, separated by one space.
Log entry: 90 mL
